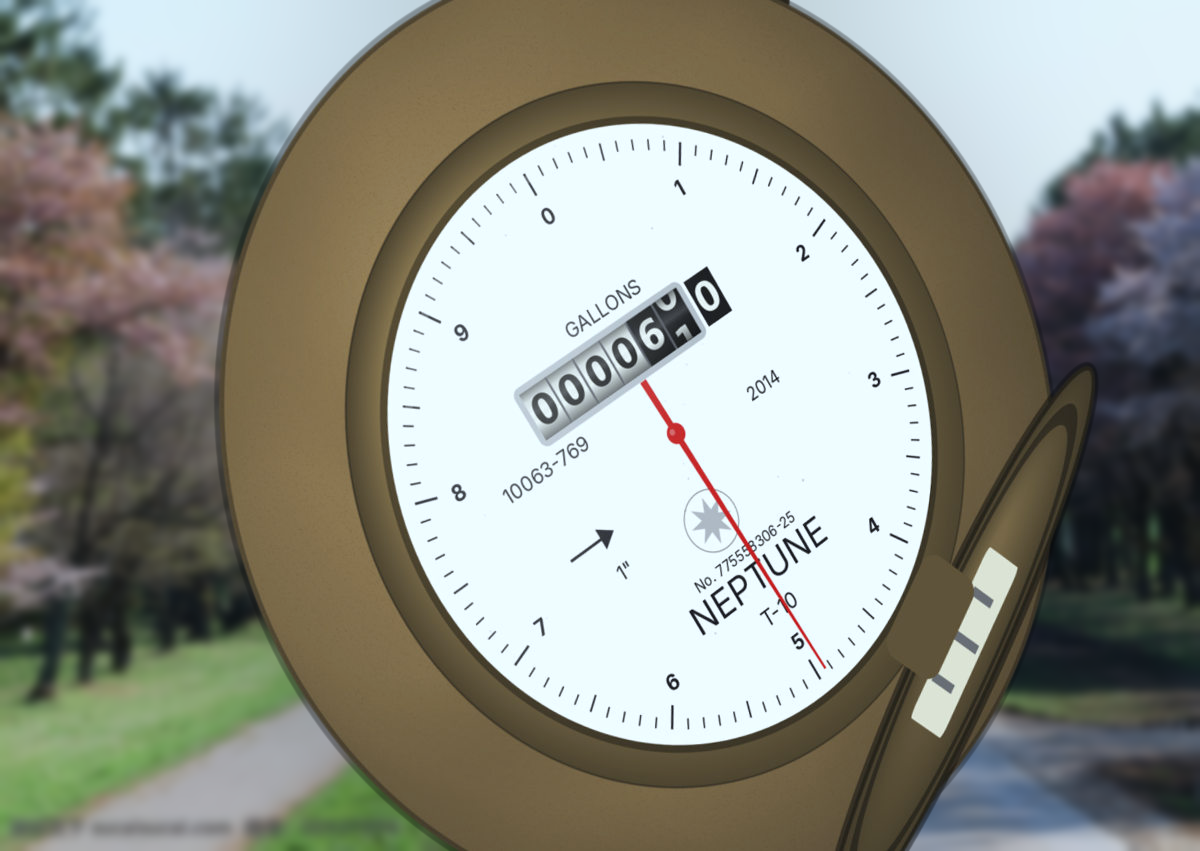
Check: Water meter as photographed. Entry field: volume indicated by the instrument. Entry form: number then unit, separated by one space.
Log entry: 604.9 gal
